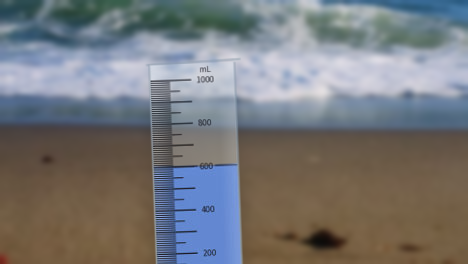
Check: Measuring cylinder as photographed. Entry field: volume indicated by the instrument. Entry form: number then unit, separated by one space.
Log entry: 600 mL
